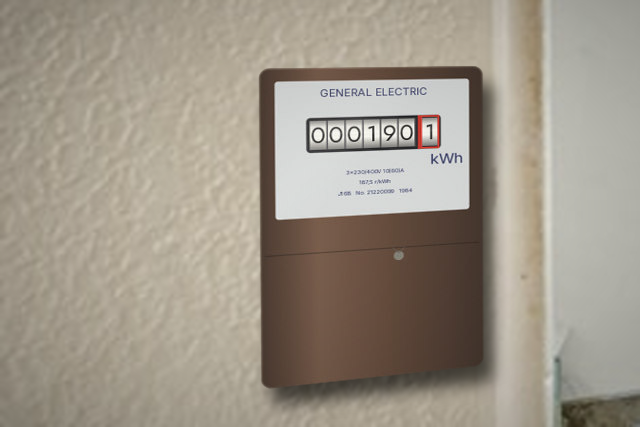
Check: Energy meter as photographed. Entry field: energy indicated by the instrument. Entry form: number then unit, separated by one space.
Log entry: 190.1 kWh
